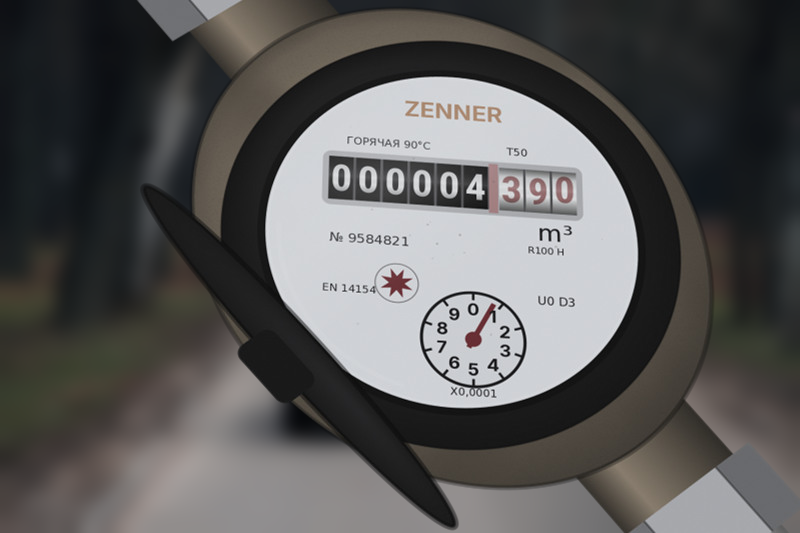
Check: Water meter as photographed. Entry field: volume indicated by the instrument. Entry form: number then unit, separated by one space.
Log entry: 4.3900 m³
